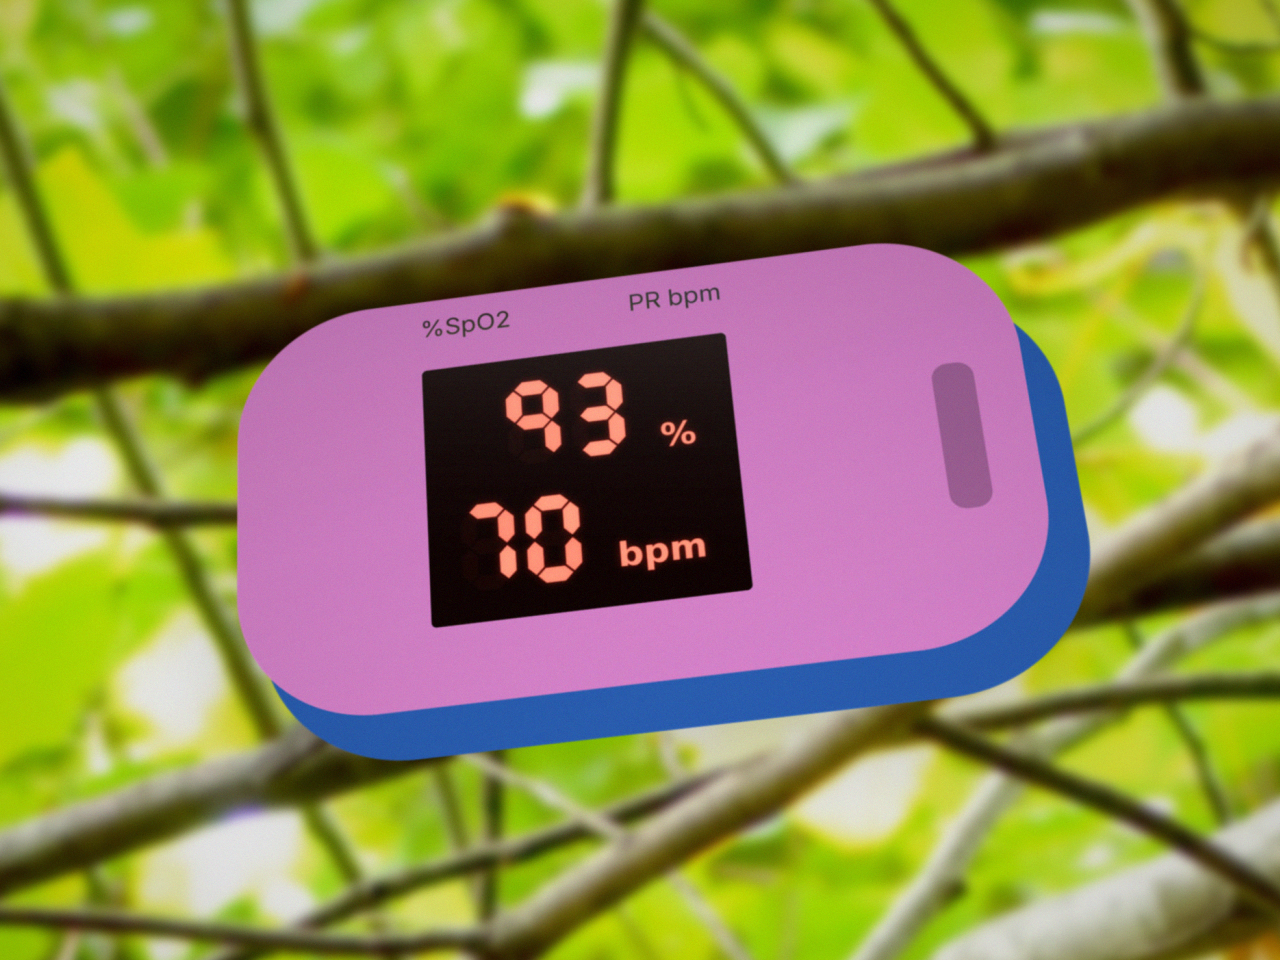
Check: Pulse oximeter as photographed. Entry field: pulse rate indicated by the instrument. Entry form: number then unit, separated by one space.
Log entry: 70 bpm
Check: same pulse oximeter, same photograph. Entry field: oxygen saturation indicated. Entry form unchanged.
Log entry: 93 %
